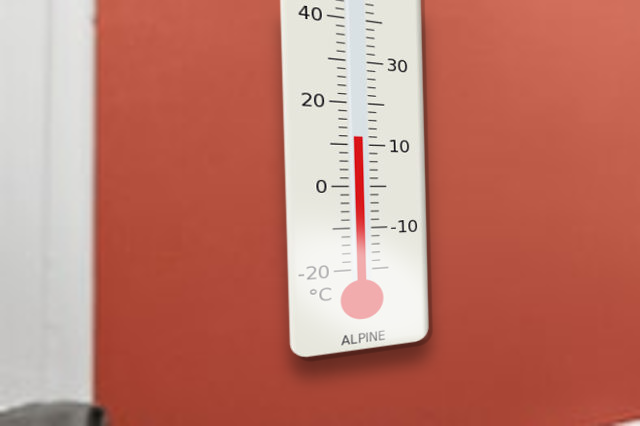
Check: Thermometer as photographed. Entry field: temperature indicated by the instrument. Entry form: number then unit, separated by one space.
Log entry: 12 °C
